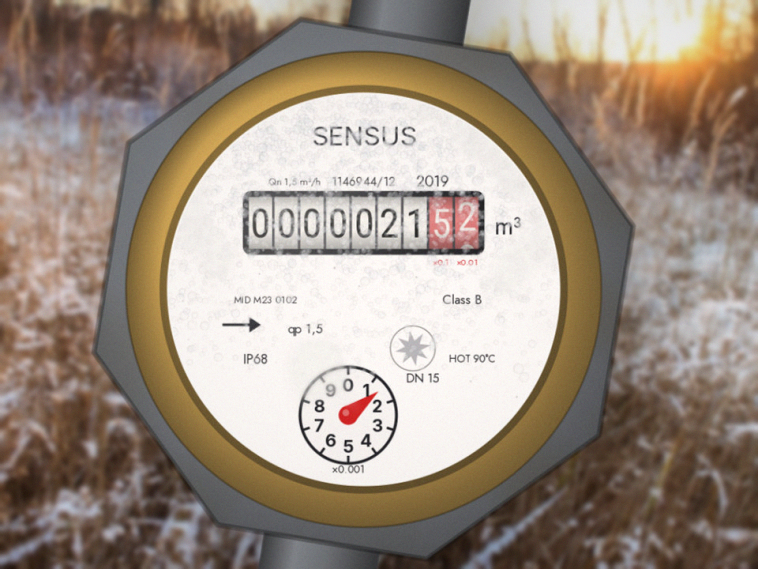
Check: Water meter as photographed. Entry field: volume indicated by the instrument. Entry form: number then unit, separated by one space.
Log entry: 21.521 m³
